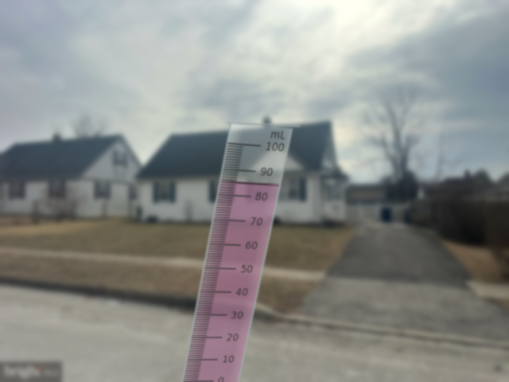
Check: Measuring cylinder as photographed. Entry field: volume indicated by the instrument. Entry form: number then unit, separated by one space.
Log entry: 85 mL
